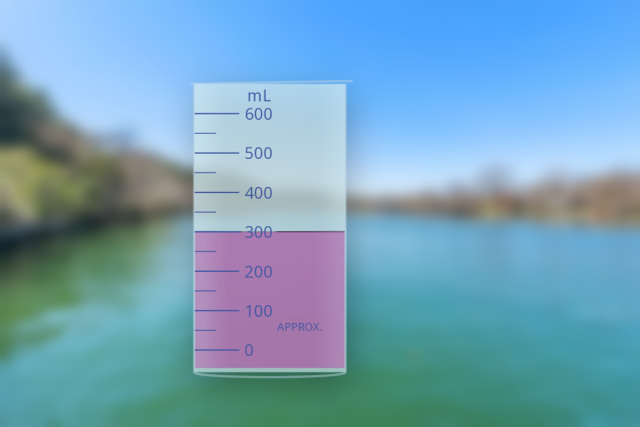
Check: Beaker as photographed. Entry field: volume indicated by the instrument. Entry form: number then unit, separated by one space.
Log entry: 300 mL
